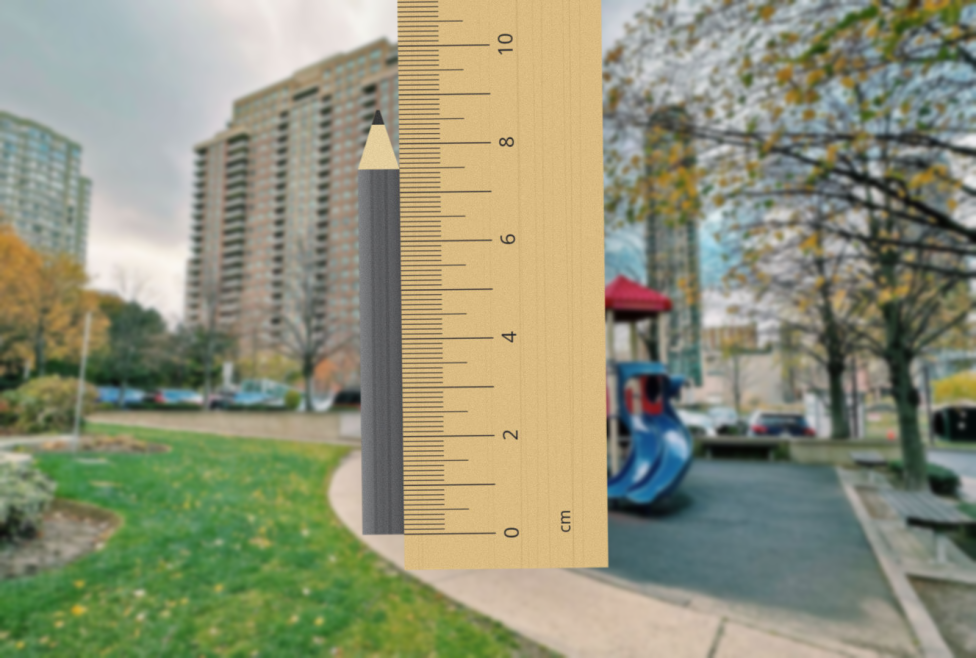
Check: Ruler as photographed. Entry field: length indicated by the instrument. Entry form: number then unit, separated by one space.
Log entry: 8.7 cm
